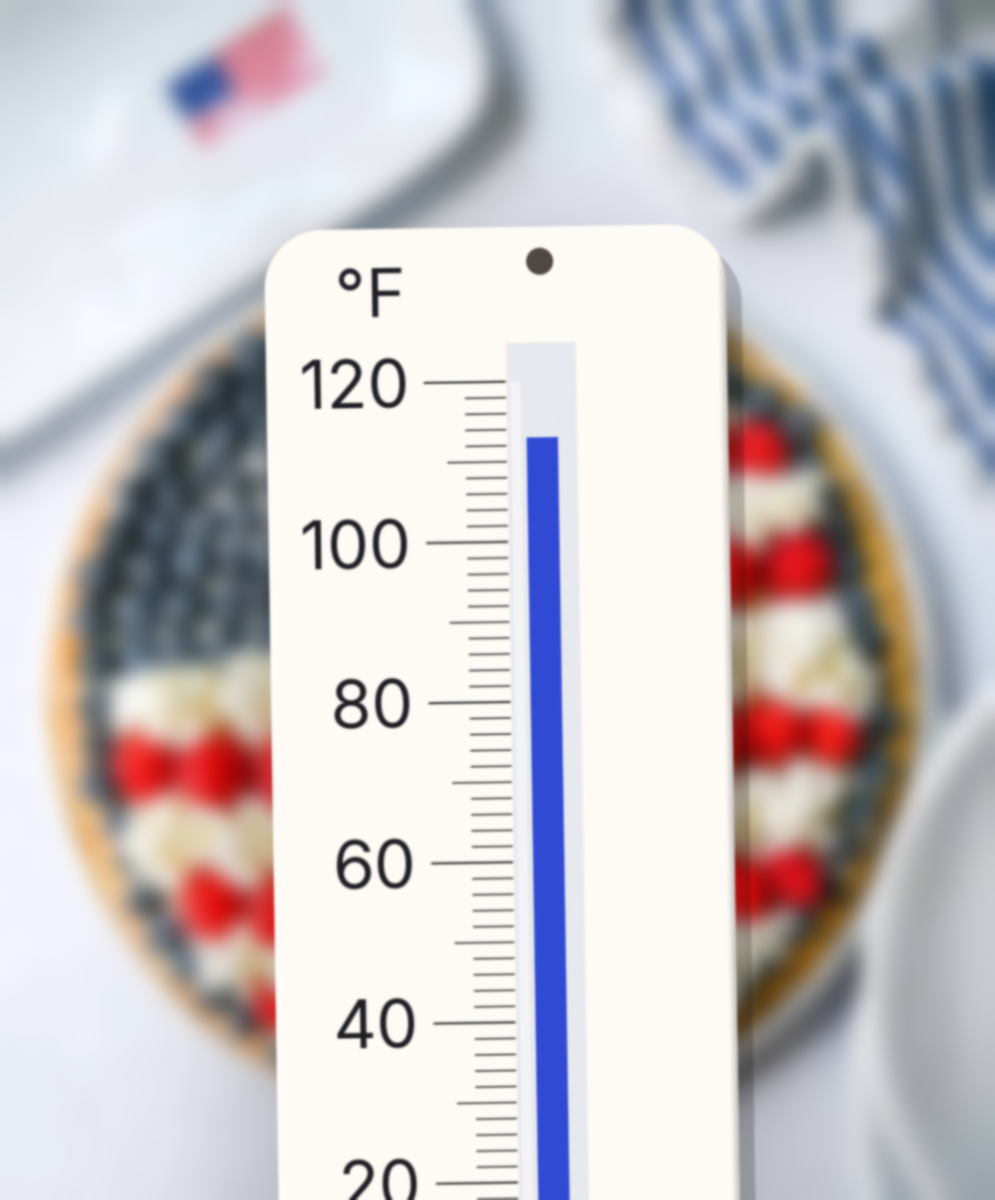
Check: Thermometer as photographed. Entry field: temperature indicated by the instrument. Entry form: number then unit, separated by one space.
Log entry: 113 °F
